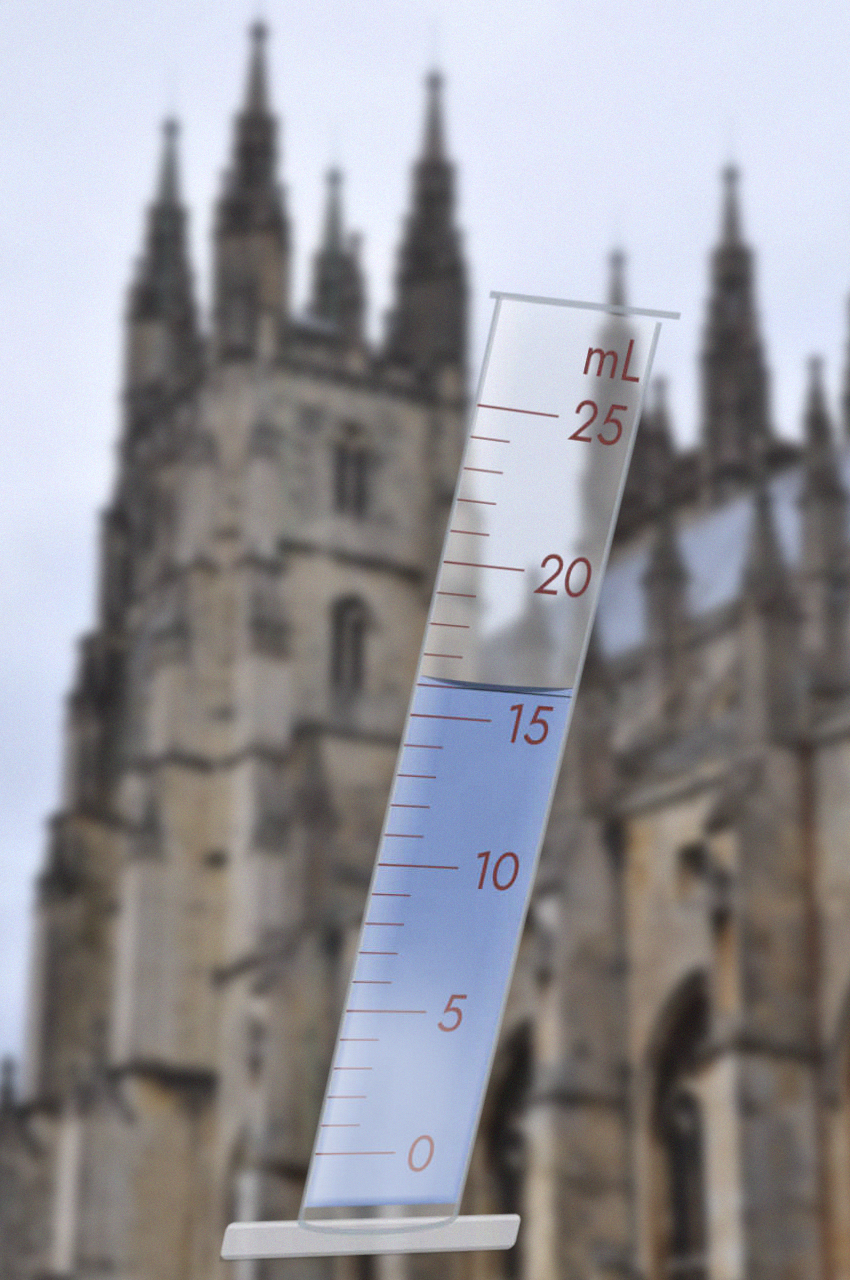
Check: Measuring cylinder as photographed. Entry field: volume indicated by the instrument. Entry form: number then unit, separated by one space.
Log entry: 16 mL
